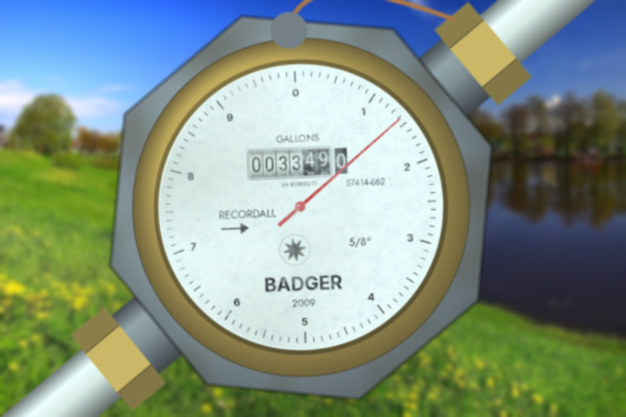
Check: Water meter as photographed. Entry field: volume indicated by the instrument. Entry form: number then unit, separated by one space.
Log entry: 33491.4 gal
